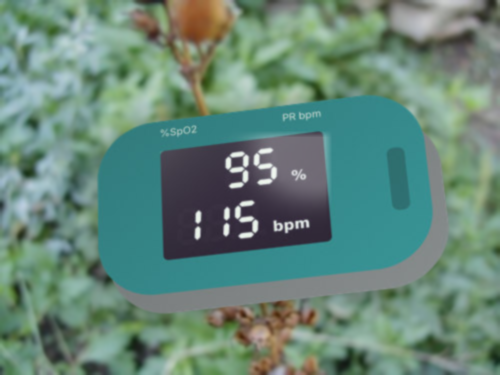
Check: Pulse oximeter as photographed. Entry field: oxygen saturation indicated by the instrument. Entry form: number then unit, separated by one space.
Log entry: 95 %
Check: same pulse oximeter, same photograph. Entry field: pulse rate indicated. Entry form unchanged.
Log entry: 115 bpm
